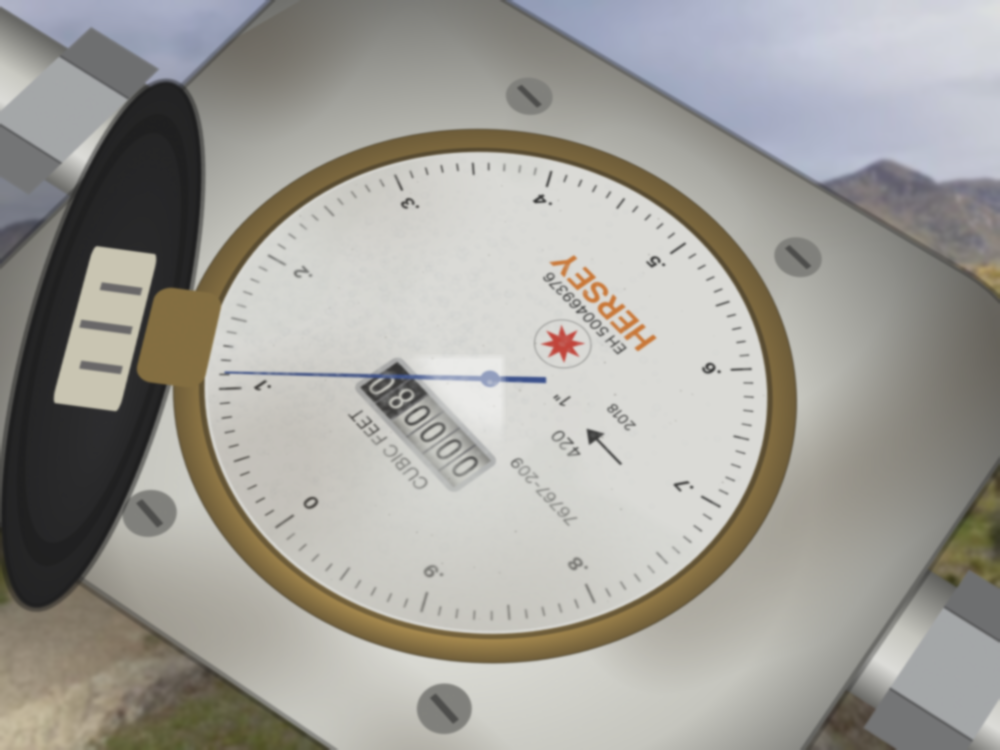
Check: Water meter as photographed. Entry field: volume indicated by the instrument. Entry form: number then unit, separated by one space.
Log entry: 80.11 ft³
